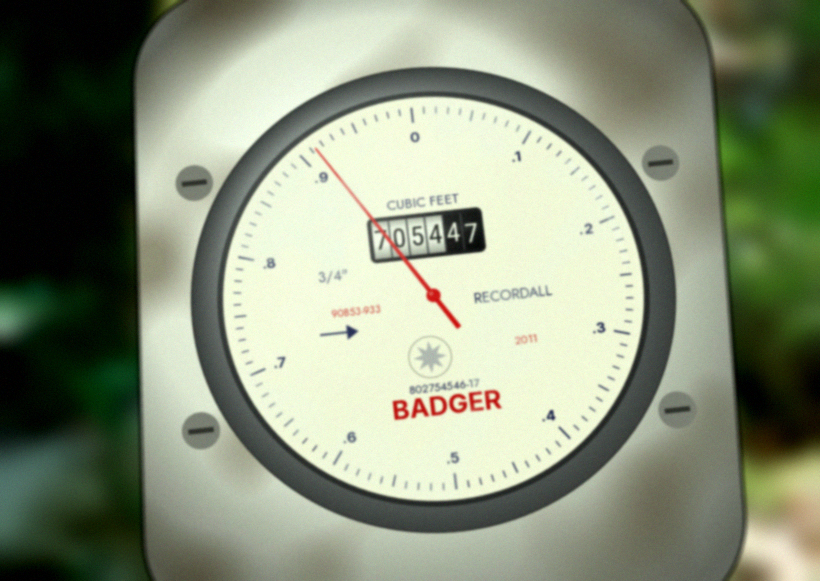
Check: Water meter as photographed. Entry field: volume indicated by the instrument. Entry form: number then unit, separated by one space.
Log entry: 705446.91 ft³
